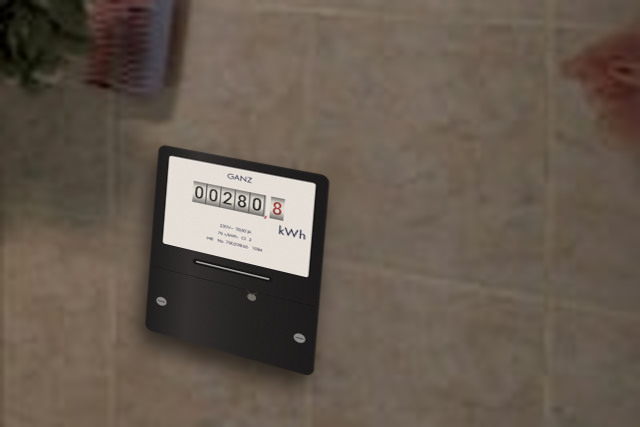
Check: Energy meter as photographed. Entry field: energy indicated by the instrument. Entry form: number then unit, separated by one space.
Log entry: 280.8 kWh
